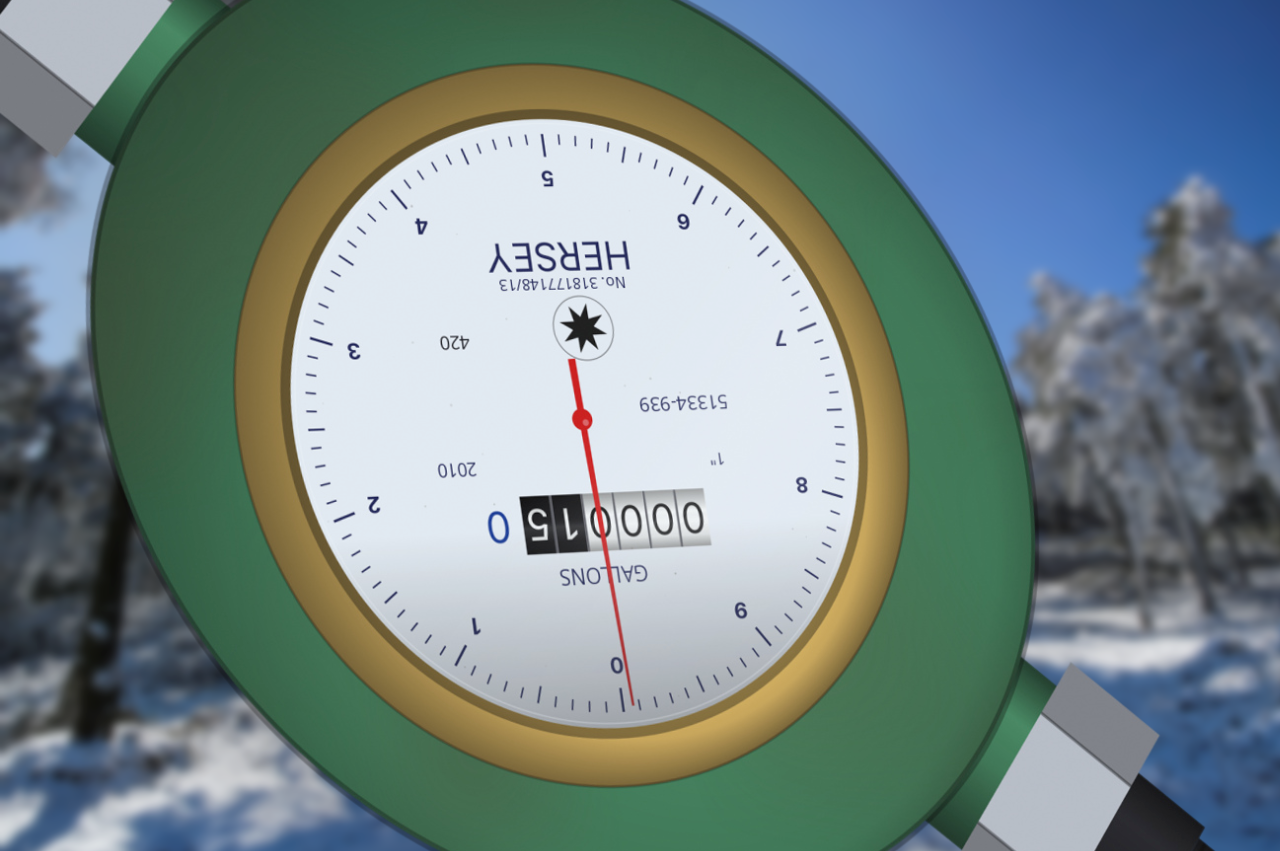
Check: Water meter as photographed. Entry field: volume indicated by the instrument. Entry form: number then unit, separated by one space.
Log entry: 149.9 gal
